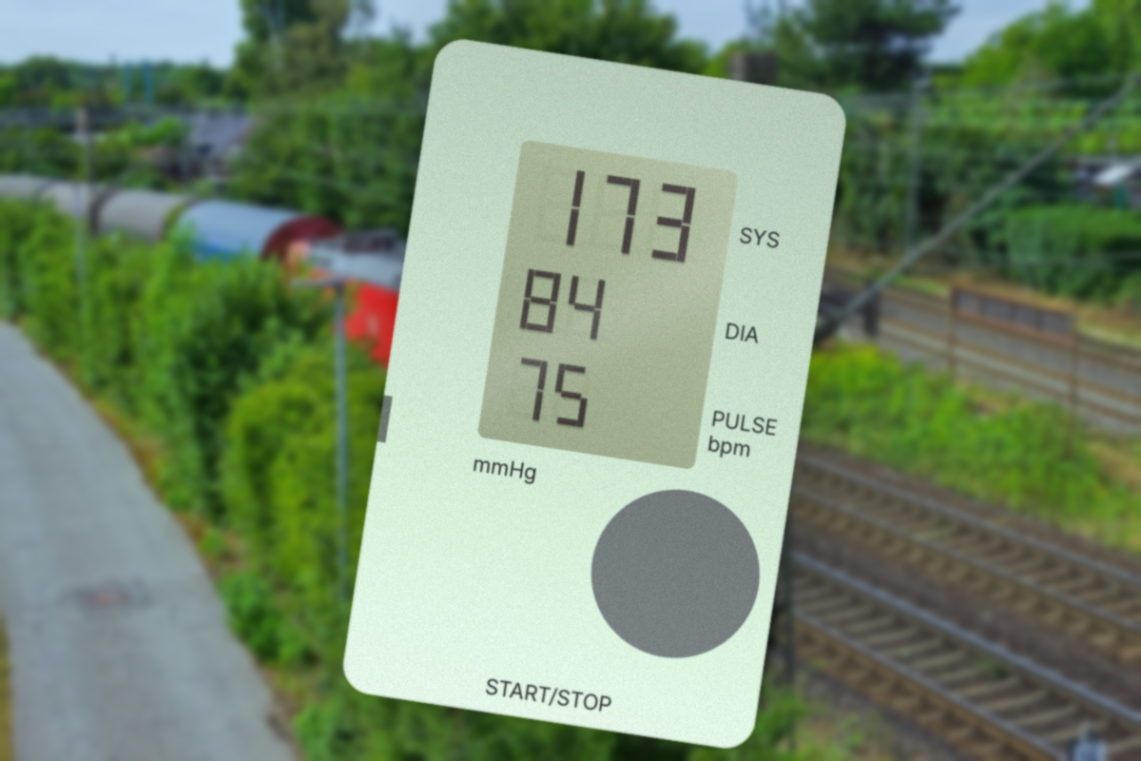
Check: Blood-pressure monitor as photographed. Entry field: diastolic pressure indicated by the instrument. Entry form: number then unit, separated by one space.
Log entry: 84 mmHg
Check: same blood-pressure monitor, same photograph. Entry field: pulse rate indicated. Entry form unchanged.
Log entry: 75 bpm
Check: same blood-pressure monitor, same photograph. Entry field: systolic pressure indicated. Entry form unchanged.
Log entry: 173 mmHg
